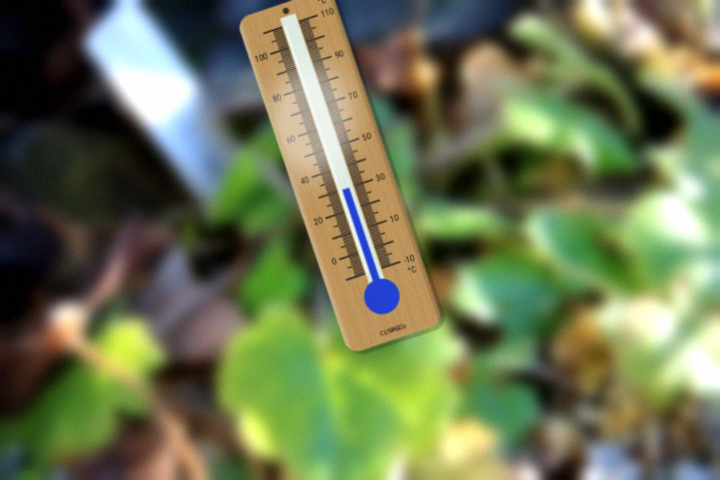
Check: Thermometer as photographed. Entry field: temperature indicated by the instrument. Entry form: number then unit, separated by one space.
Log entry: 30 °C
